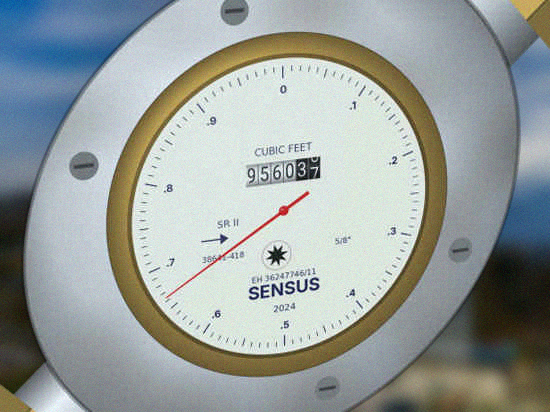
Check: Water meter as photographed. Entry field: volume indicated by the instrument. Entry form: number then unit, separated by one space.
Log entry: 956036.66 ft³
